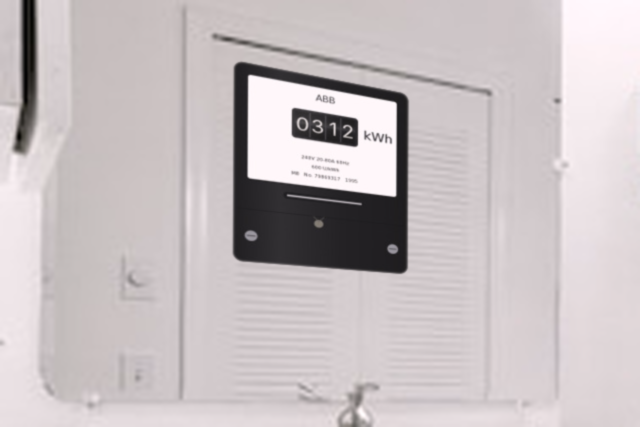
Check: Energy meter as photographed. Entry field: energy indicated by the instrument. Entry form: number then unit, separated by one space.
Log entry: 312 kWh
